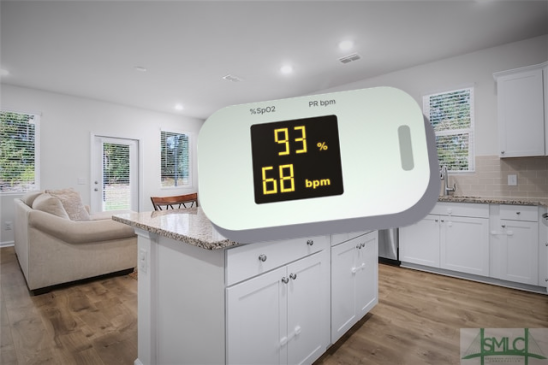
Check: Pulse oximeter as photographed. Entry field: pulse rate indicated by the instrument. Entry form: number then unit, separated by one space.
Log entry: 68 bpm
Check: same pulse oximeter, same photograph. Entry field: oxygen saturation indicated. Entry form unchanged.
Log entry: 93 %
